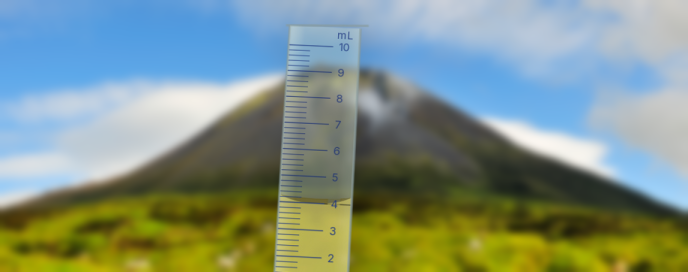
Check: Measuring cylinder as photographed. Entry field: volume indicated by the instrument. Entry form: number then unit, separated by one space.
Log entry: 4 mL
